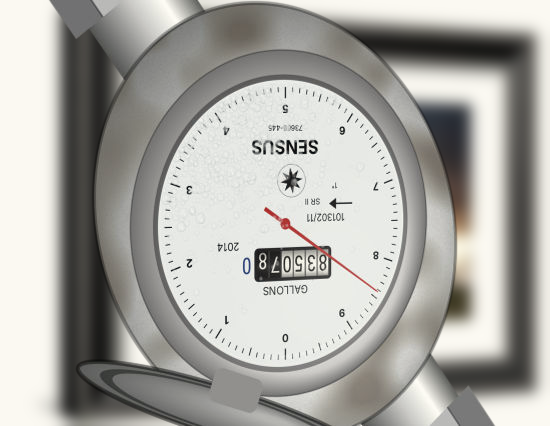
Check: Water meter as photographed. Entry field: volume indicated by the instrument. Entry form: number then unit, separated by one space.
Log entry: 8350778.4 gal
